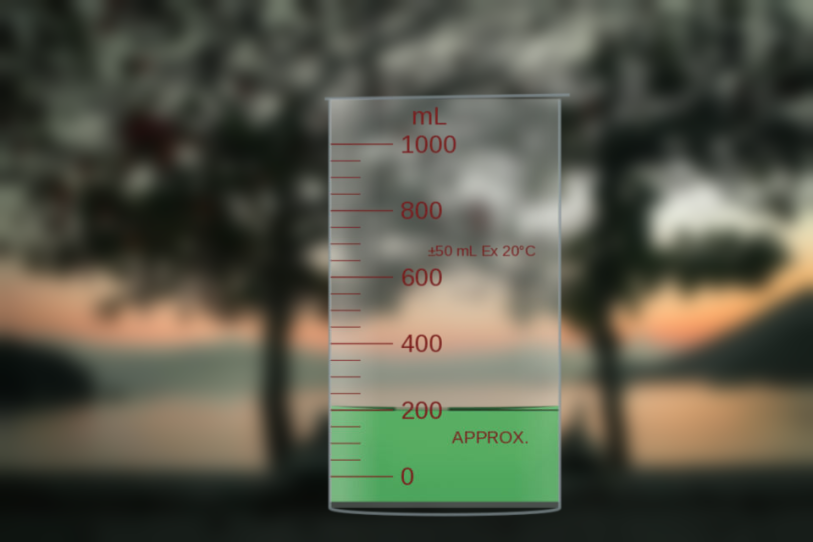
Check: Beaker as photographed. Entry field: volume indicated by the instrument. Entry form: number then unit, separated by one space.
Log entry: 200 mL
